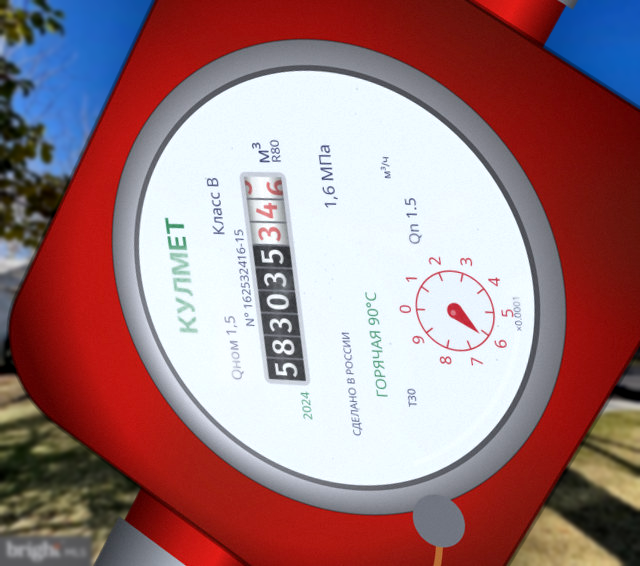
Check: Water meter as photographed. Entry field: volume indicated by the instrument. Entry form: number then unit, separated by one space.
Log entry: 583035.3456 m³
